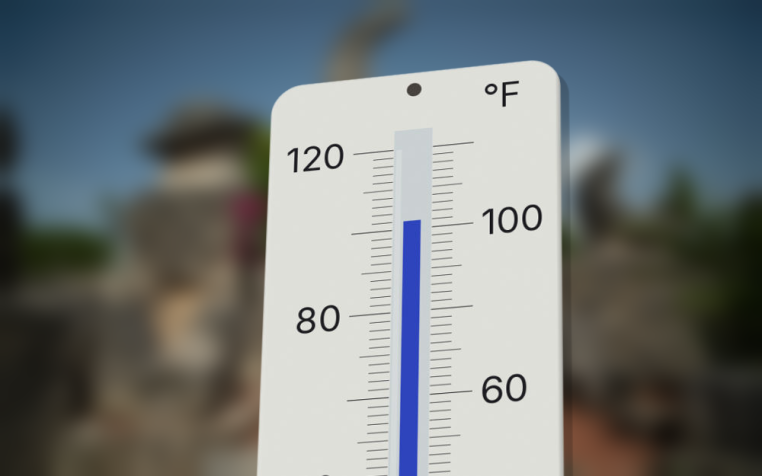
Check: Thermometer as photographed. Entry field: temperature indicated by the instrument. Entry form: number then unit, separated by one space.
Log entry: 102 °F
